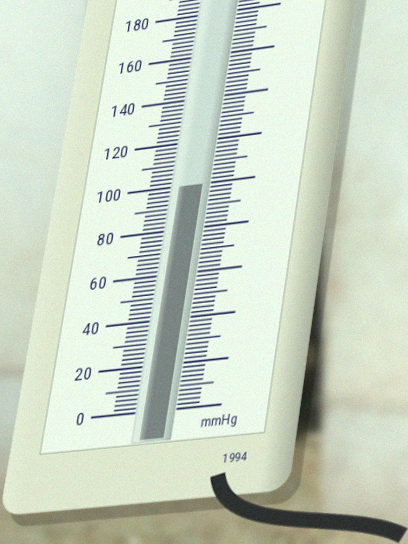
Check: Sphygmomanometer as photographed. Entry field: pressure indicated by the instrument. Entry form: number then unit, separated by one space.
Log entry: 100 mmHg
